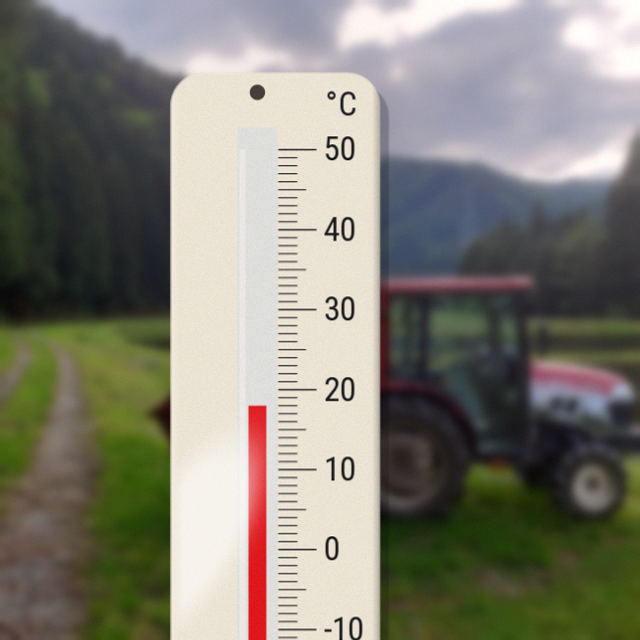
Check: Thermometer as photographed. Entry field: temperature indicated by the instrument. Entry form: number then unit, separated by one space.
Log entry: 18 °C
